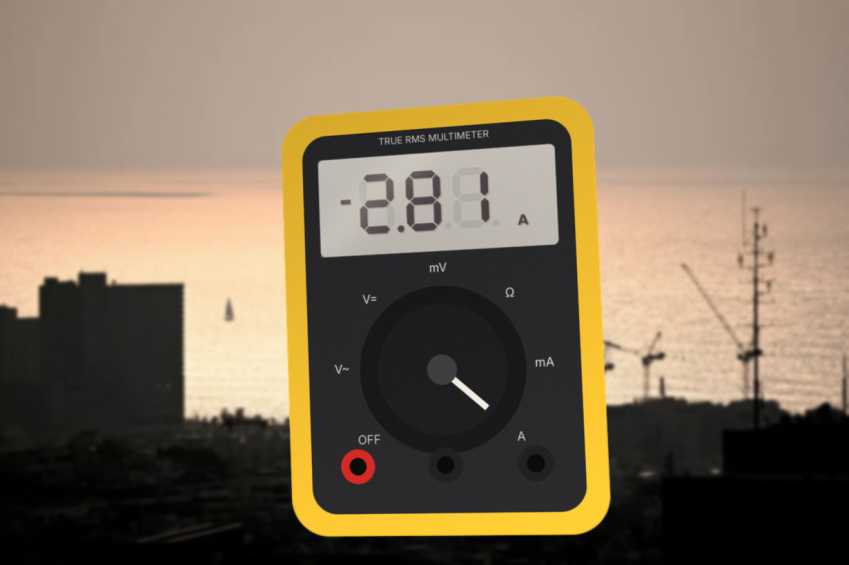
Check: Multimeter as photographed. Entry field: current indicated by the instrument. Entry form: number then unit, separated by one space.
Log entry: -2.81 A
